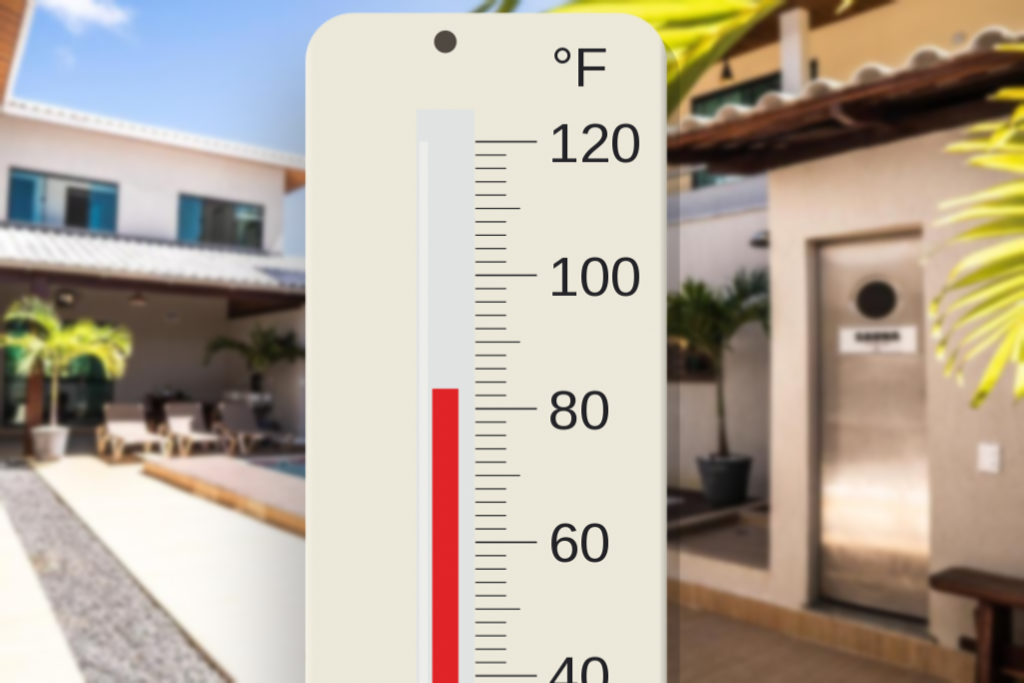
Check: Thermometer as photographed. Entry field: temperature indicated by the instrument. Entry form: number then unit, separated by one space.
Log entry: 83 °F
